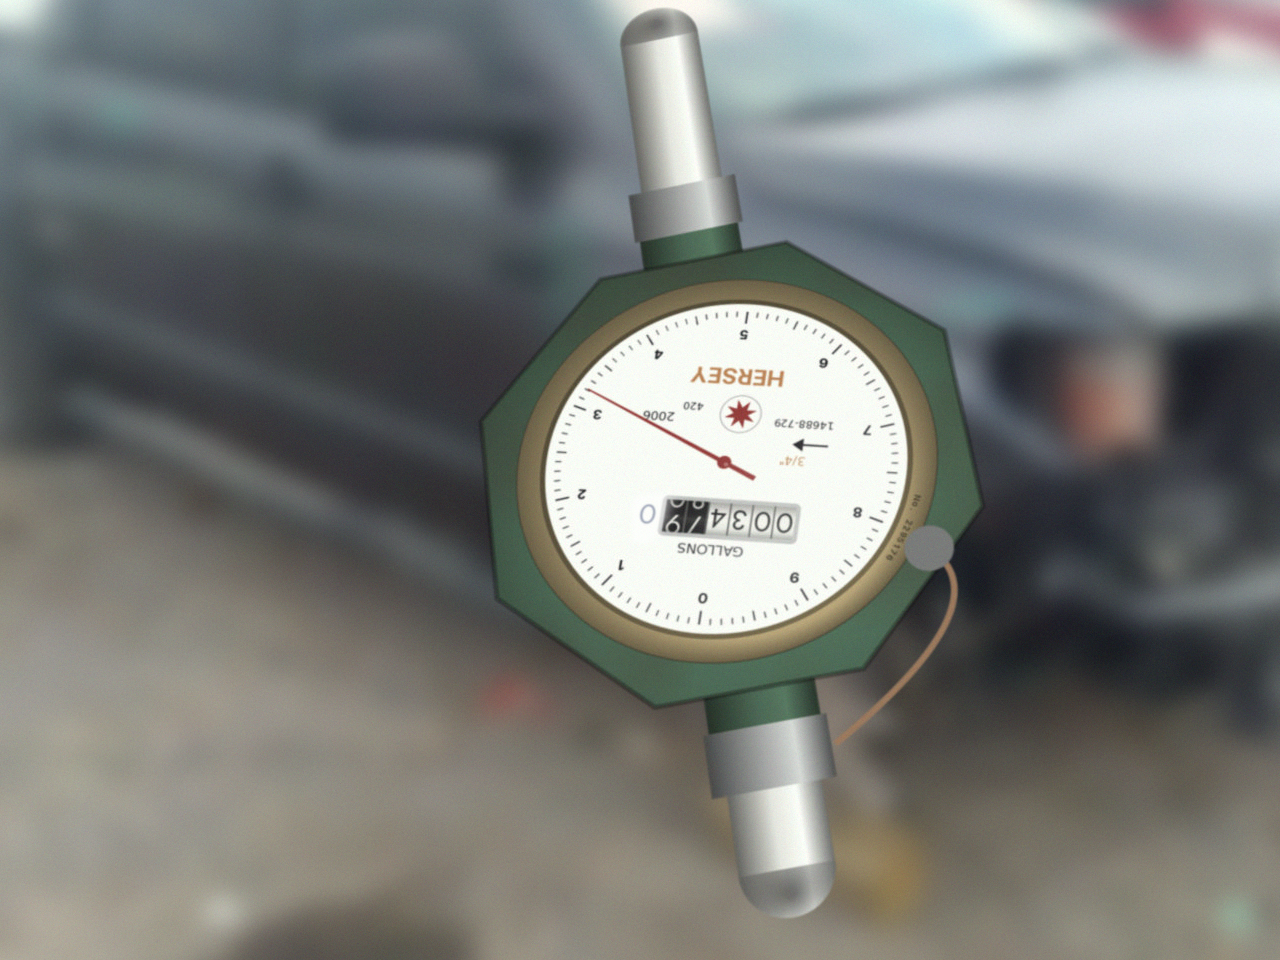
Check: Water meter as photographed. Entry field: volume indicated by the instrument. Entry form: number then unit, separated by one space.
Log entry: 34793.2 gal
